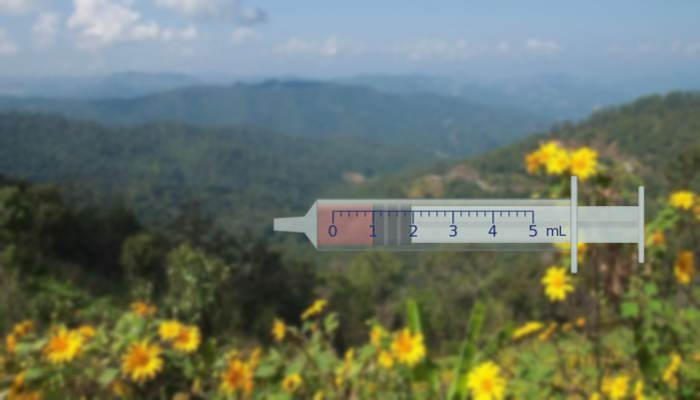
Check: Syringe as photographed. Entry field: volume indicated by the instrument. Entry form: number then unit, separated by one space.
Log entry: 1 mL
